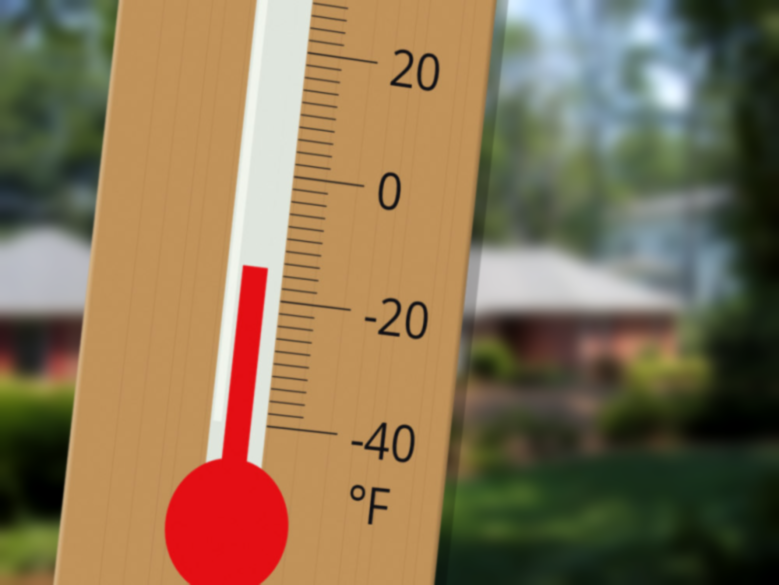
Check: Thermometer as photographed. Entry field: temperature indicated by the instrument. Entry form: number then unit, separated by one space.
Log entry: -15 °F
